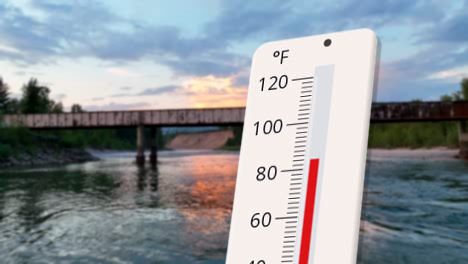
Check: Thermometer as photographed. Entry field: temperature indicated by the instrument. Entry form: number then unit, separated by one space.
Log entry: 84 °F
